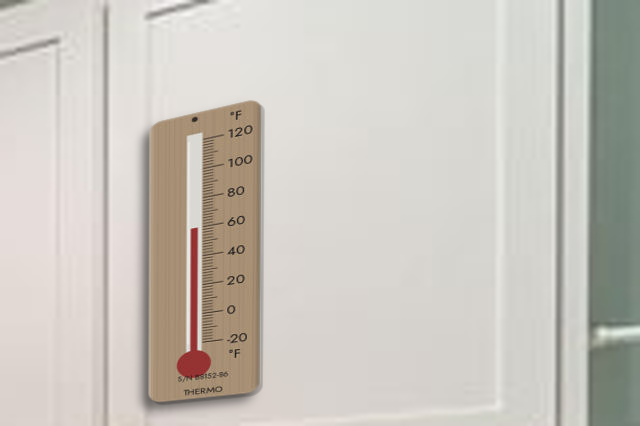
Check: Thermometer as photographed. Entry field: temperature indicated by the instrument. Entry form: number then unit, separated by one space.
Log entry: 60 °F
